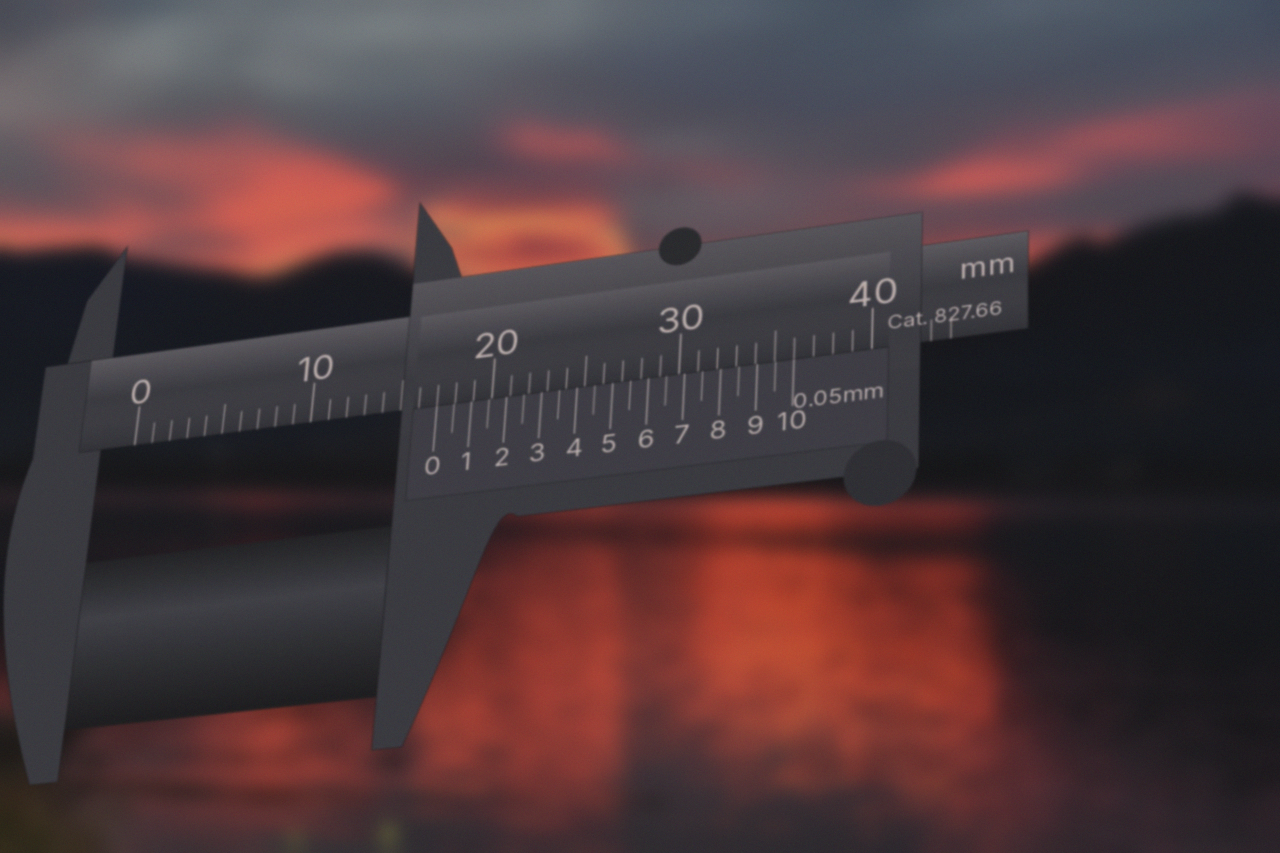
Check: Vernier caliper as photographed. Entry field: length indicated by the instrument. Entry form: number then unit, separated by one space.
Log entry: 17.0 mm
